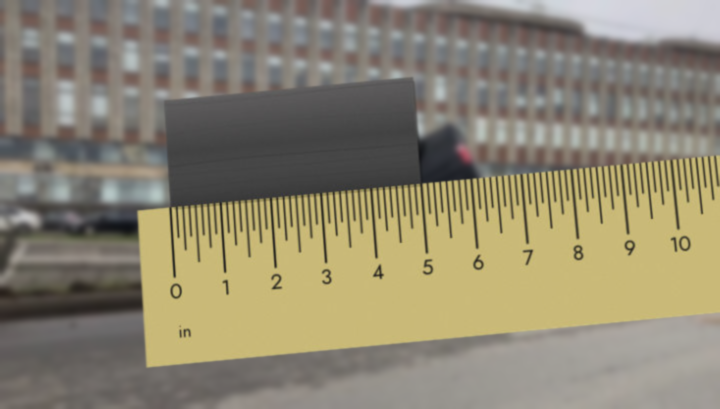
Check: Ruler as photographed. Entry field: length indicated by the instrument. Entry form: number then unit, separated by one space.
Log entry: 5 in
